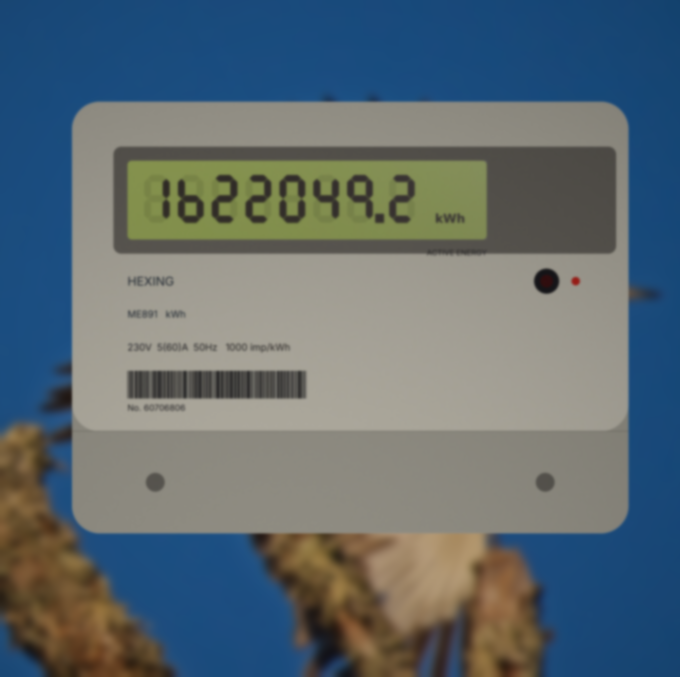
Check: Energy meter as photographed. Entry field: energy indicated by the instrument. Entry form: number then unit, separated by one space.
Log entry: 1622049.2 kWh
